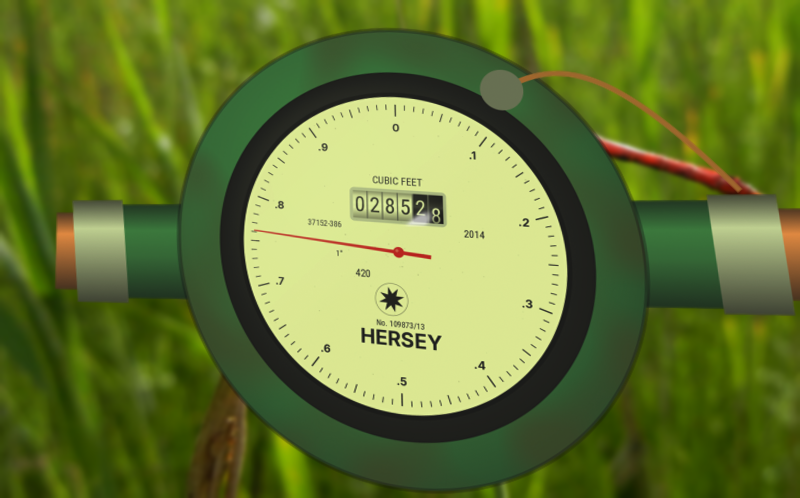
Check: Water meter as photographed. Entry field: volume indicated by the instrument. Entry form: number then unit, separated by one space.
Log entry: 28527.76 ft³
